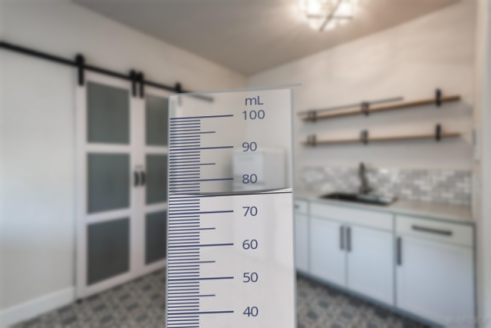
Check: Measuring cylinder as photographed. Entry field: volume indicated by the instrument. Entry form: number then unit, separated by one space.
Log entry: 75 mL
